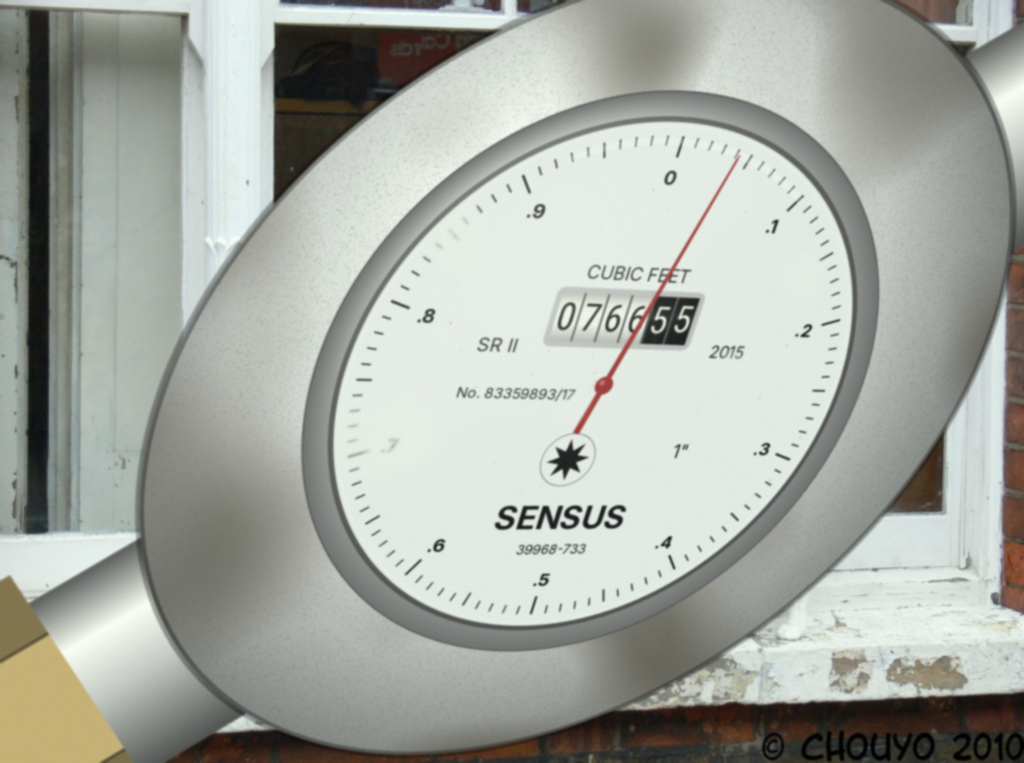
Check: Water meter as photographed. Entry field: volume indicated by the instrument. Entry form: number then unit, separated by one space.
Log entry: 76655.04 ft³
